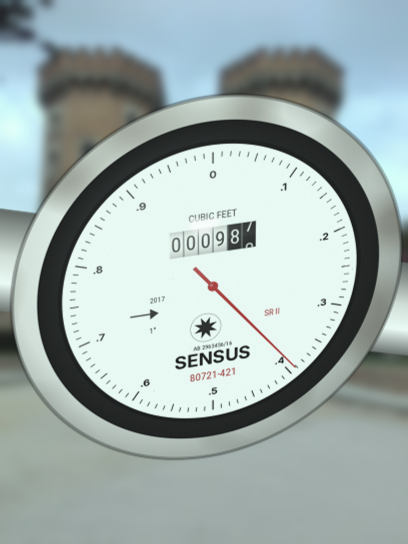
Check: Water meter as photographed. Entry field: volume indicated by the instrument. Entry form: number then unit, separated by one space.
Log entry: 987.39 ft³
